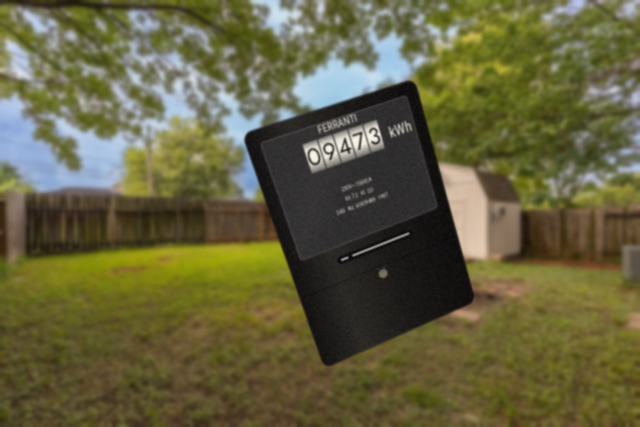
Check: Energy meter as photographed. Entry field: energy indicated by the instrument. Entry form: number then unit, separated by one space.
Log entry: 9473 kWh
